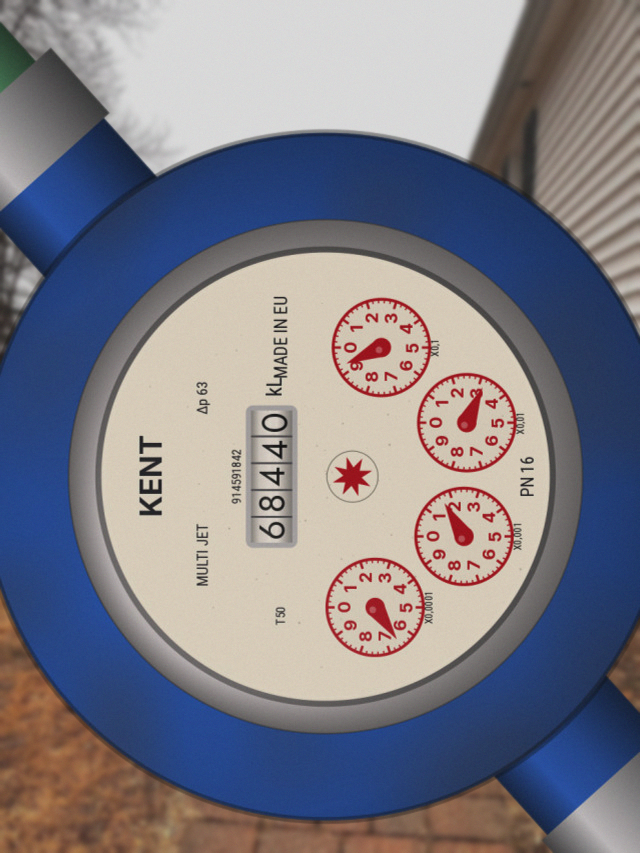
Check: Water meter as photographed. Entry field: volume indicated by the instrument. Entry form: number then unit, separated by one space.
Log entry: 68439.9316 kL
